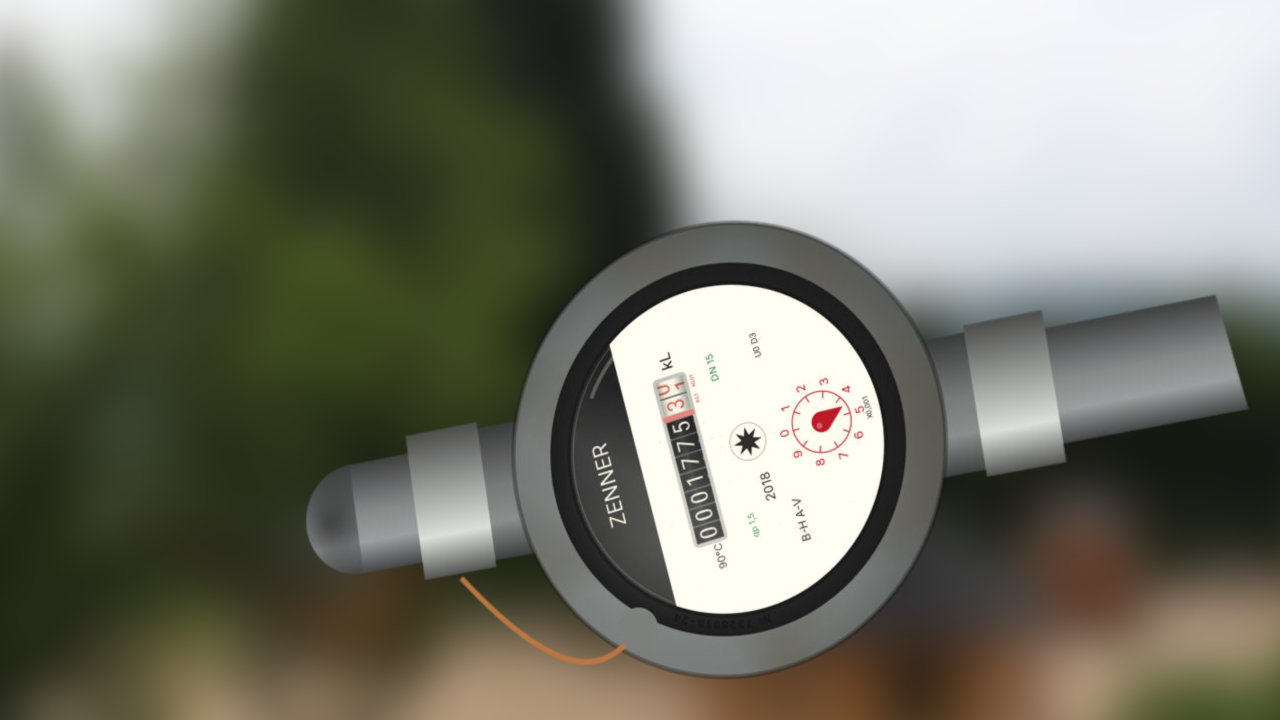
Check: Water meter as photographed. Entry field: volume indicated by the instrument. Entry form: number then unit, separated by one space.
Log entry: 1775.304 kL
